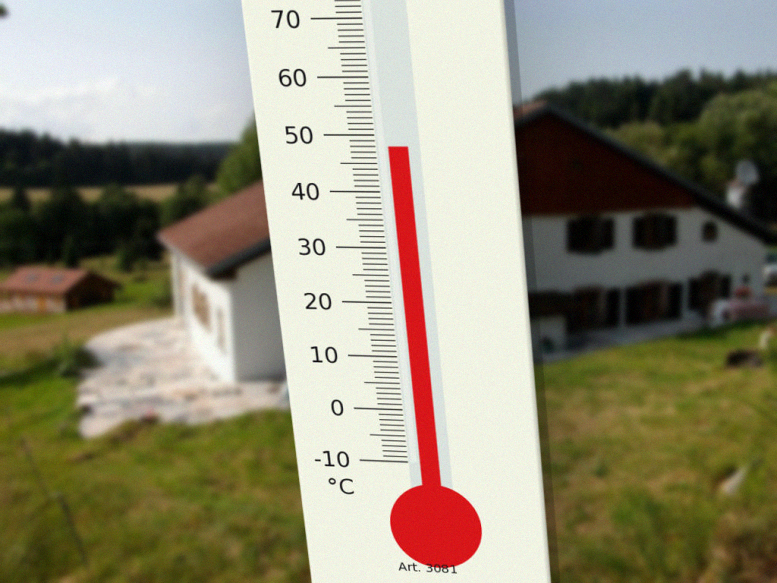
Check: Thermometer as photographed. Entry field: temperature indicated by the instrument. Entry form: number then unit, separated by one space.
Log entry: 48 °C
